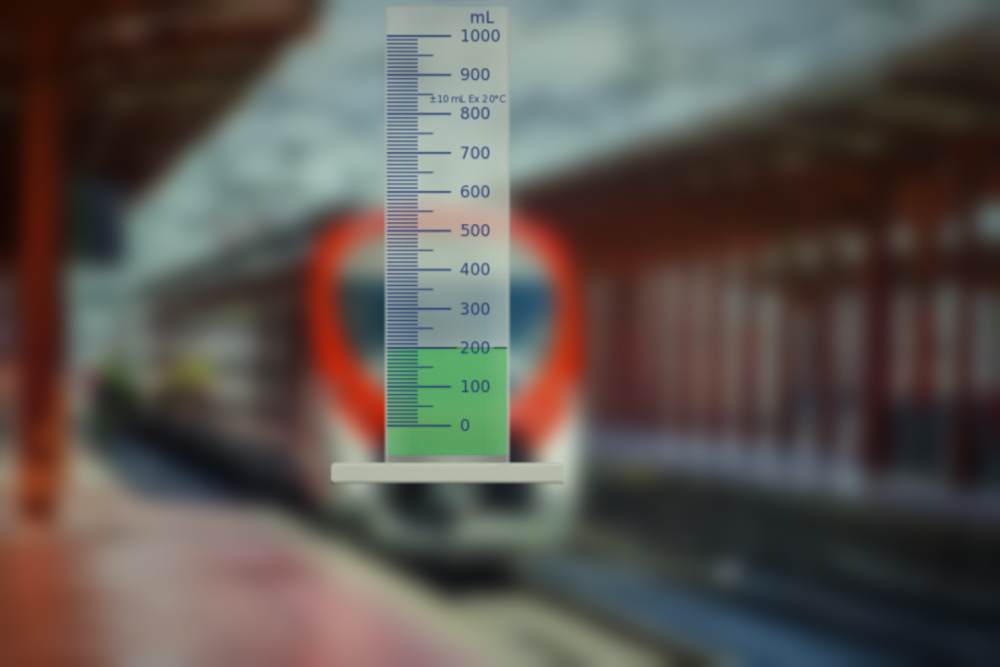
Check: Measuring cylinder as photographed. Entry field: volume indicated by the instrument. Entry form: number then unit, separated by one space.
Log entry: 200 mL
